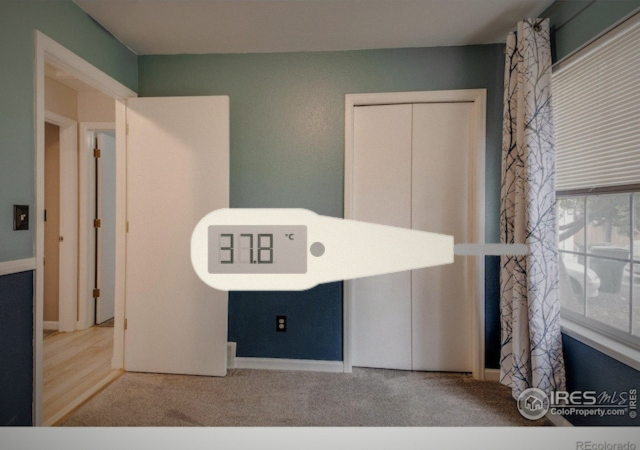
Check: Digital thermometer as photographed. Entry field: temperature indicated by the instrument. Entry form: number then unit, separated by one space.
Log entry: 37.8 °C
